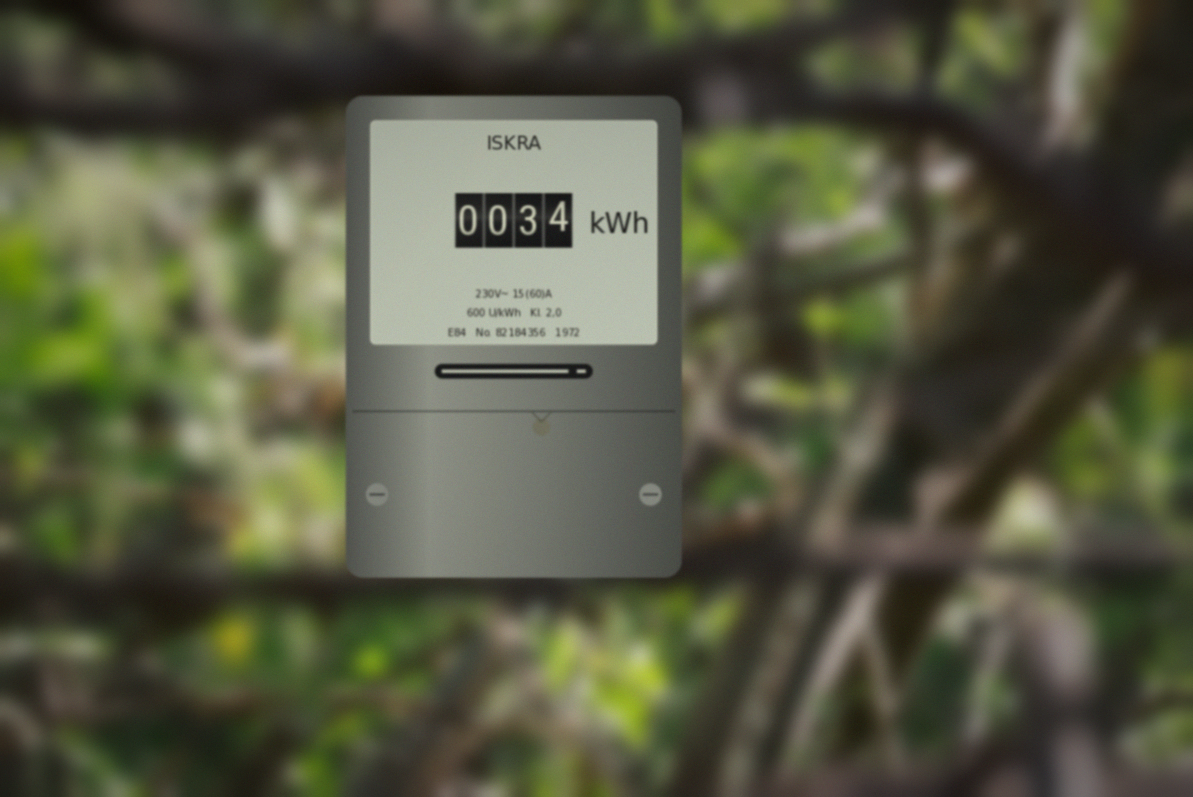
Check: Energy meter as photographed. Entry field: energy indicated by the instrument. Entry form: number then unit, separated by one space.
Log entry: 34 kWh
